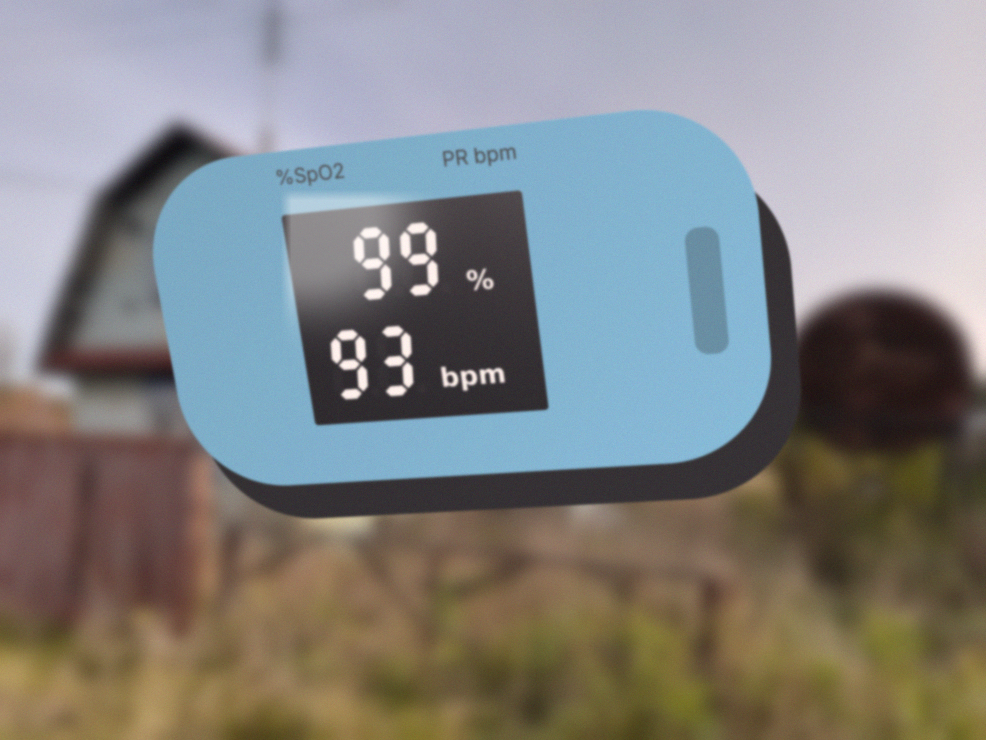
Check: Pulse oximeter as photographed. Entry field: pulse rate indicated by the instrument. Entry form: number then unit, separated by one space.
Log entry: 93 bpm
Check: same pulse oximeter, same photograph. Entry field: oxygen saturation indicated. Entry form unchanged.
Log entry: 99 %
